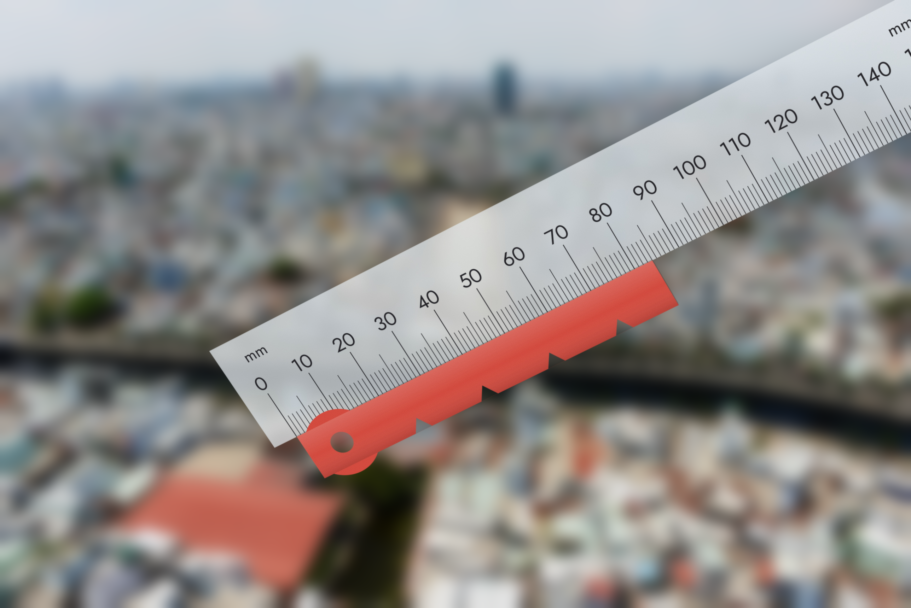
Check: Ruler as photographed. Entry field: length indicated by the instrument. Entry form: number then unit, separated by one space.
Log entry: 84 mm
